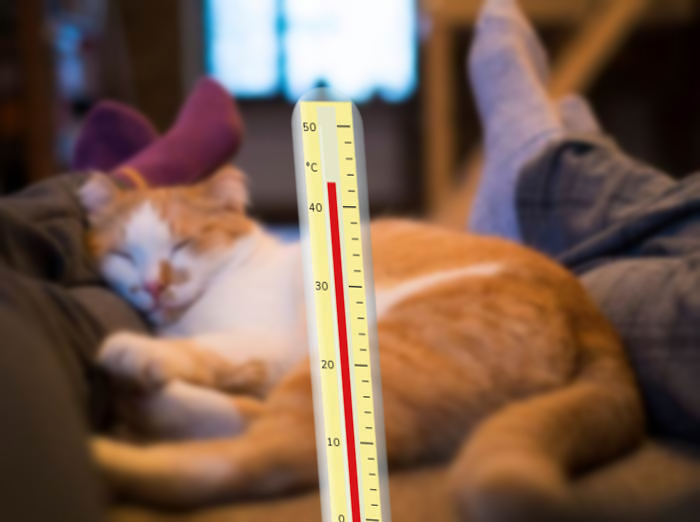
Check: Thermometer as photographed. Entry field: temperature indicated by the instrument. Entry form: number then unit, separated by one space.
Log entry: 43 °C
